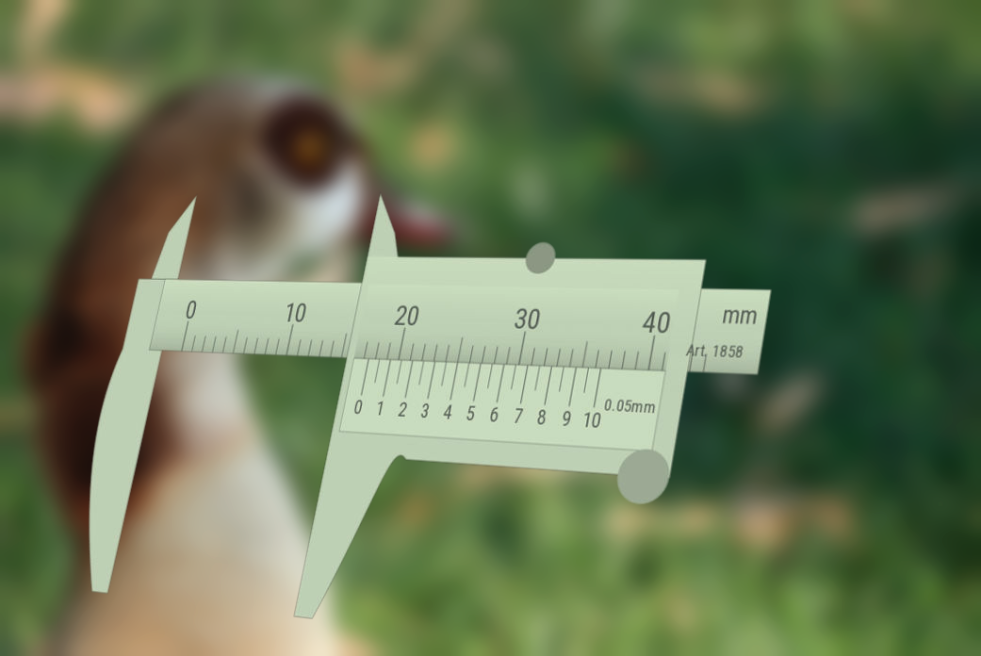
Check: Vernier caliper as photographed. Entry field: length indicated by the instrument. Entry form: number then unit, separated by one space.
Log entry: 17.4 mm
